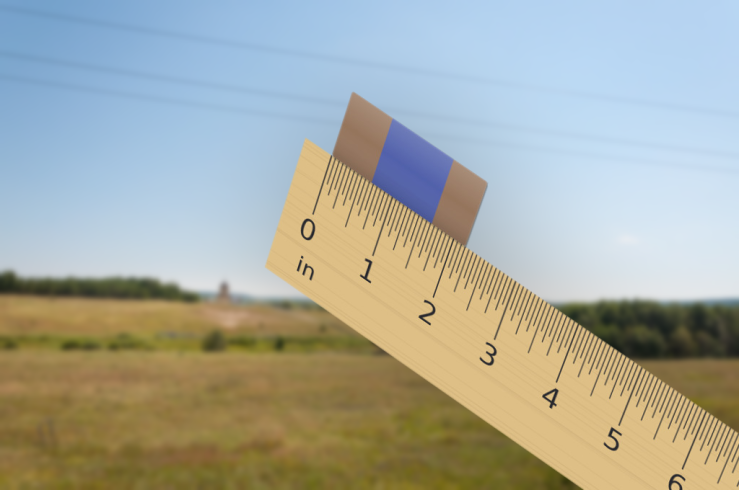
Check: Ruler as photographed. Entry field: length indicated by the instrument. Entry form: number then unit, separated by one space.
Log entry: 2.1875 in
